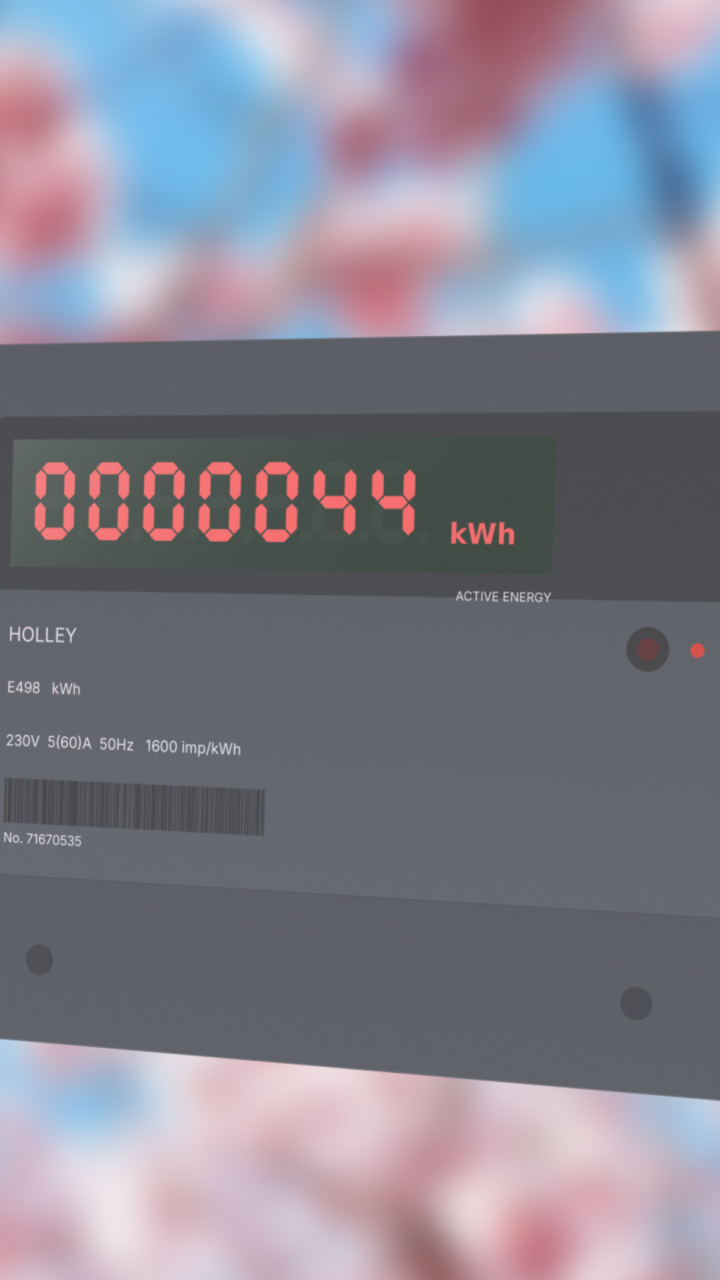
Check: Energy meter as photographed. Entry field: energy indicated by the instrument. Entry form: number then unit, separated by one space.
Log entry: 44 kWh
